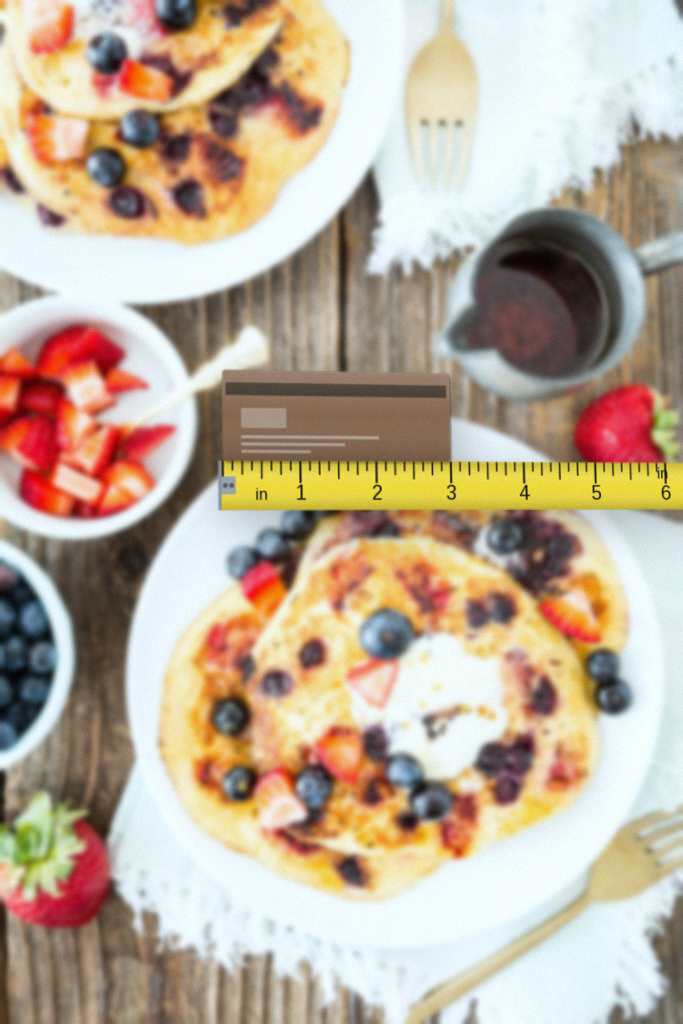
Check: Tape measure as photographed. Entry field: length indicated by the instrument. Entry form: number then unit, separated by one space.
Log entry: 3 in
